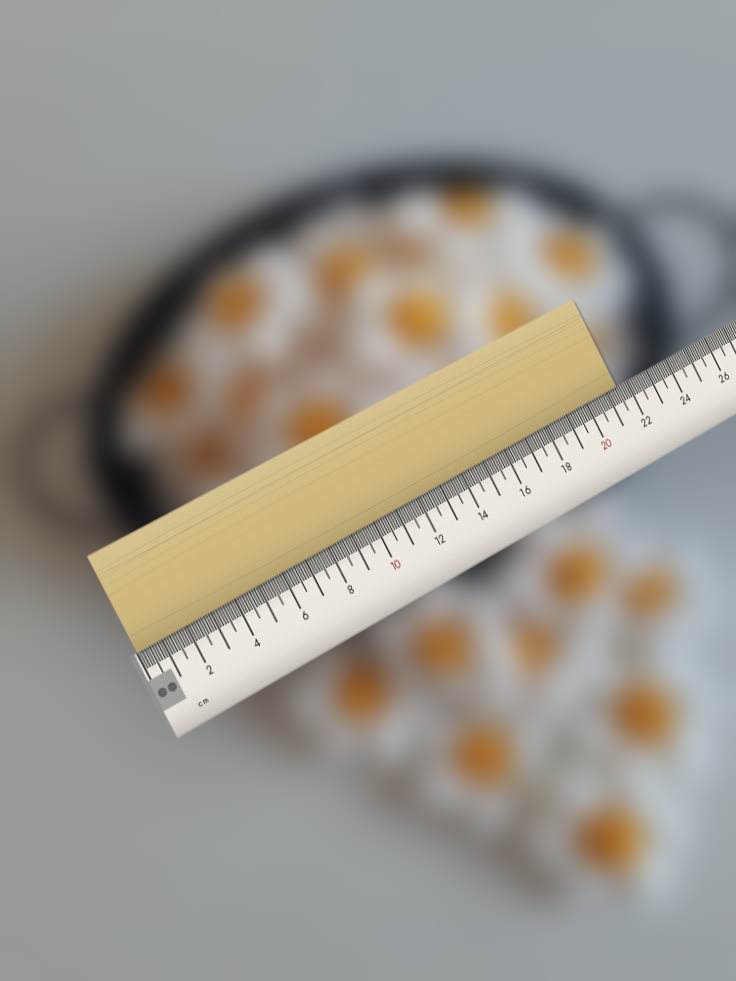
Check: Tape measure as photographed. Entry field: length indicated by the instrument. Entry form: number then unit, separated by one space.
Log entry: 21.5 cm
